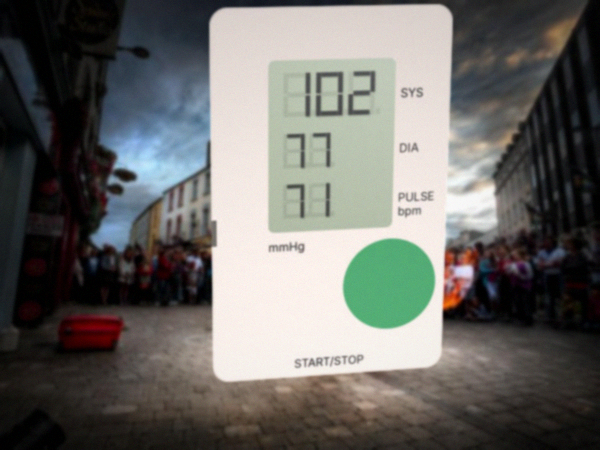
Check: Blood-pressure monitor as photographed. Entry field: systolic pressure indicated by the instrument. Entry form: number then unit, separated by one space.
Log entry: 102 mmHg
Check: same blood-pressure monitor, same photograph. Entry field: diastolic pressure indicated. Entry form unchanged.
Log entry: 77 mmHg
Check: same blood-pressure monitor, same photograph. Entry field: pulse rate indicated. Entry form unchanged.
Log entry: 71 bpm
